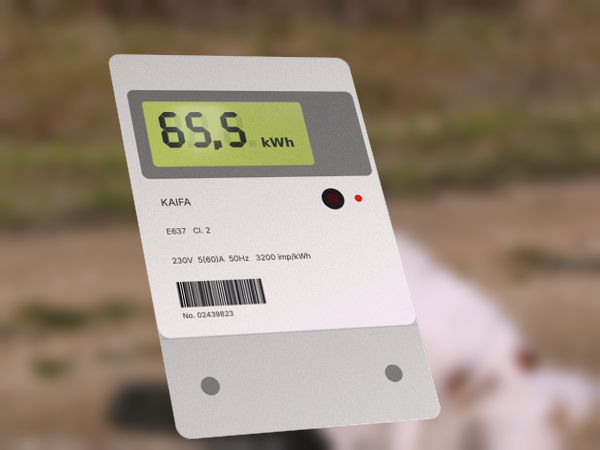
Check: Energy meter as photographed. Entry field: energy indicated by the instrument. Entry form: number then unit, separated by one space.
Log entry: 65.5 kWh
